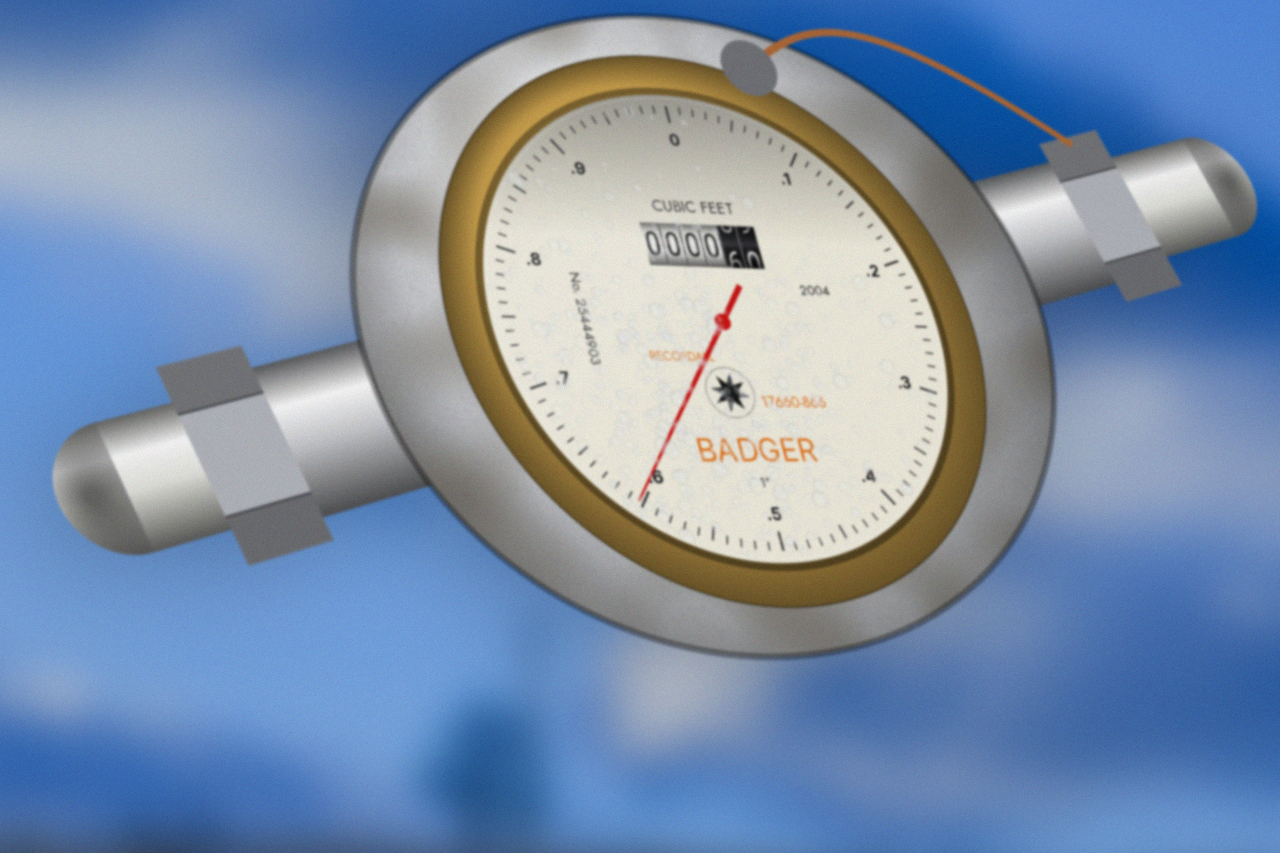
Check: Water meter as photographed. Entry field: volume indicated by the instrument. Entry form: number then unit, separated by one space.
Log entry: 59.60 ft³
